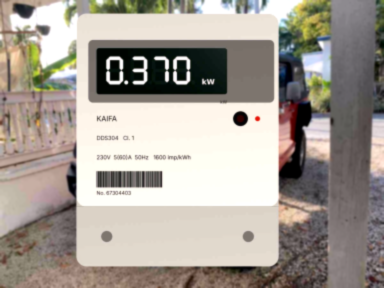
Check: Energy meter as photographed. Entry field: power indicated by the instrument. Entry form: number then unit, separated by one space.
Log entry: 0.370 kW
